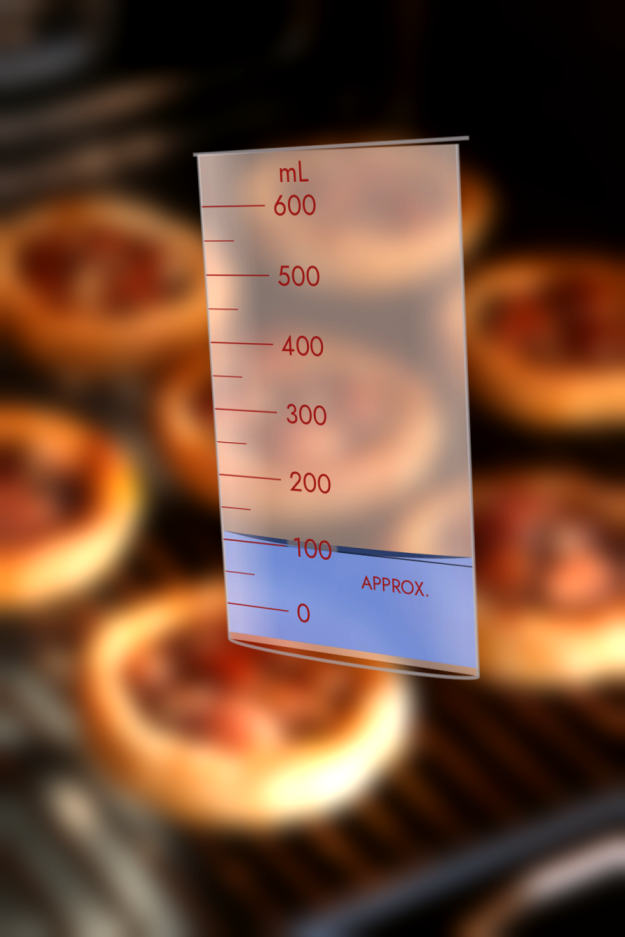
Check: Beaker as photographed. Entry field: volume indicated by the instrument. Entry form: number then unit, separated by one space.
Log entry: 100 mL
